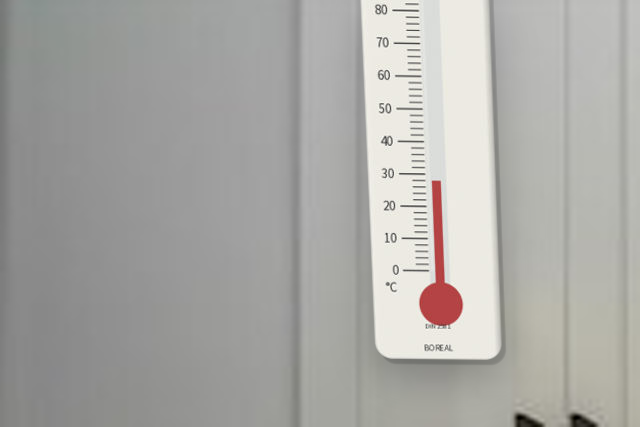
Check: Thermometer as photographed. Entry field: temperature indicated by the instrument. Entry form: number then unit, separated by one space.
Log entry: 28 °C
